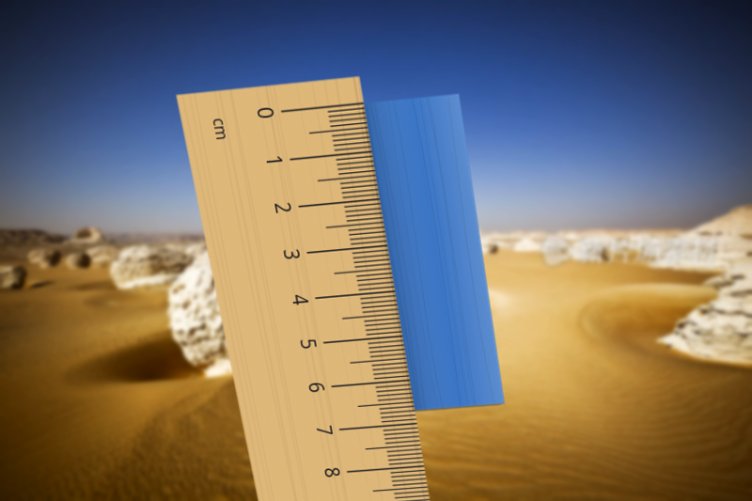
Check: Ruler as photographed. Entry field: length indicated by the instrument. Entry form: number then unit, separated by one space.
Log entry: 6.7 cm
